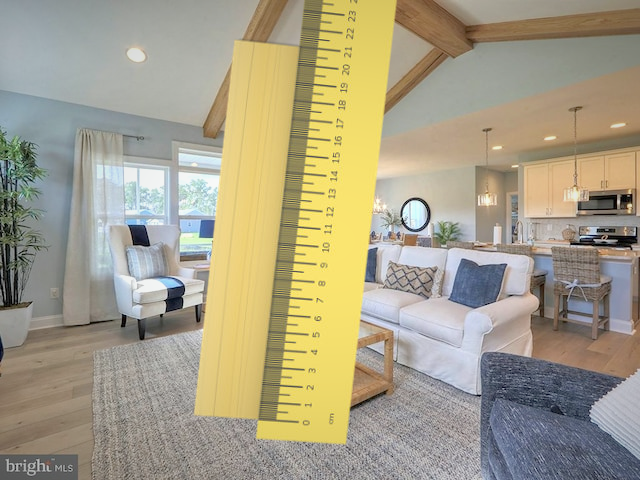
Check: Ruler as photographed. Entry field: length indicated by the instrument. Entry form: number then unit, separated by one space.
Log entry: 21 cm
